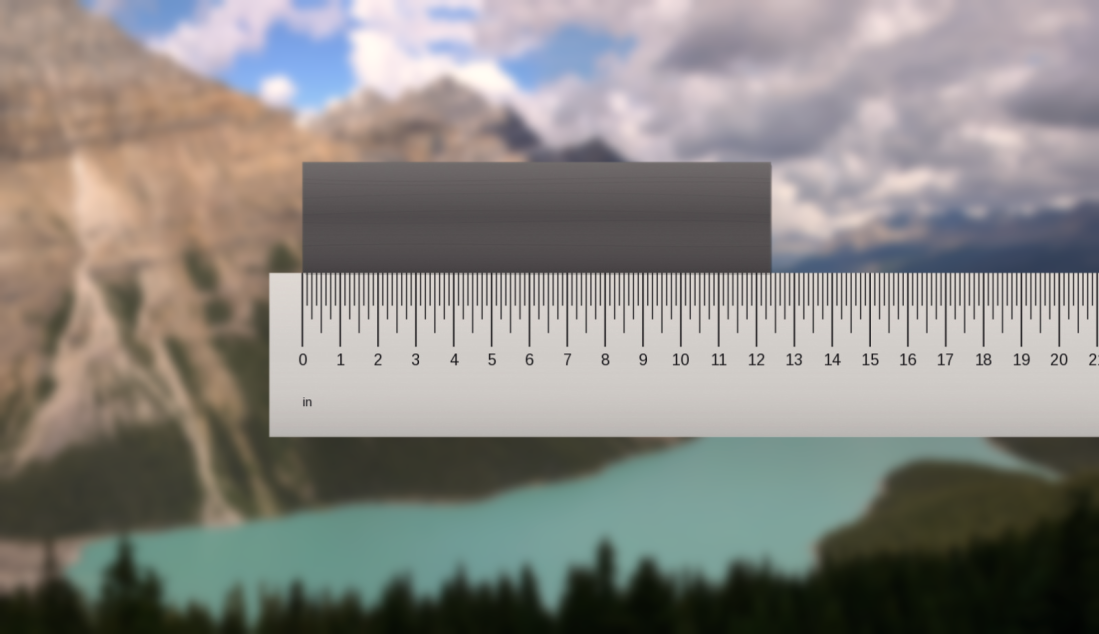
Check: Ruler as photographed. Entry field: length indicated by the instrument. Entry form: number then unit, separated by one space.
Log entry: 12.375 in
